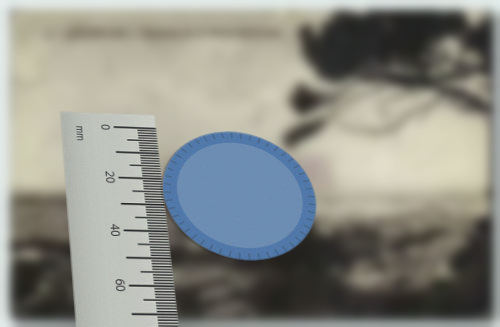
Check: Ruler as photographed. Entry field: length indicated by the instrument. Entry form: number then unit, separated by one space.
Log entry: 50 mm
